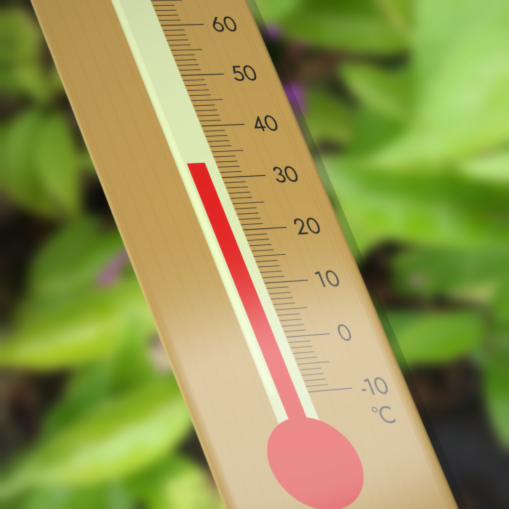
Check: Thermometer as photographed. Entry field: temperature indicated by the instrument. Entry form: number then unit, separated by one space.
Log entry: 33 °C
